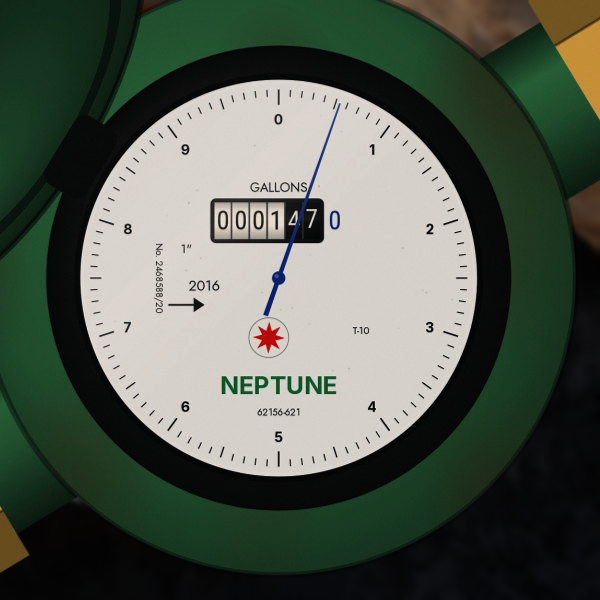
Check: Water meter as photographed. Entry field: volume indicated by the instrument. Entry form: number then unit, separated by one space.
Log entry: 1470.5 gal
